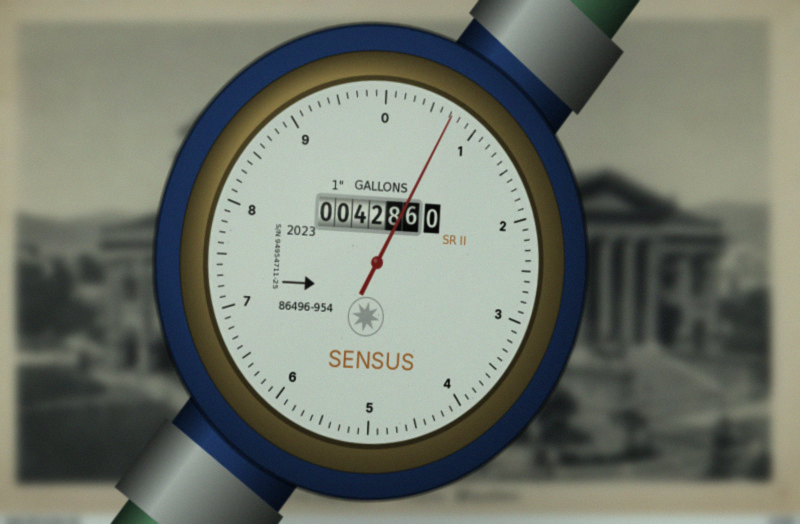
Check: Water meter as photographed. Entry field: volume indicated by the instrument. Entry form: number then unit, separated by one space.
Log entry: 42860.7 gal
